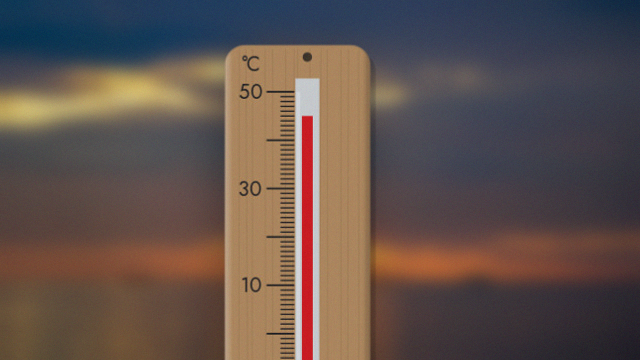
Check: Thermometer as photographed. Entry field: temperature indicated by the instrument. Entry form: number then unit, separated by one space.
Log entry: 45 °C
